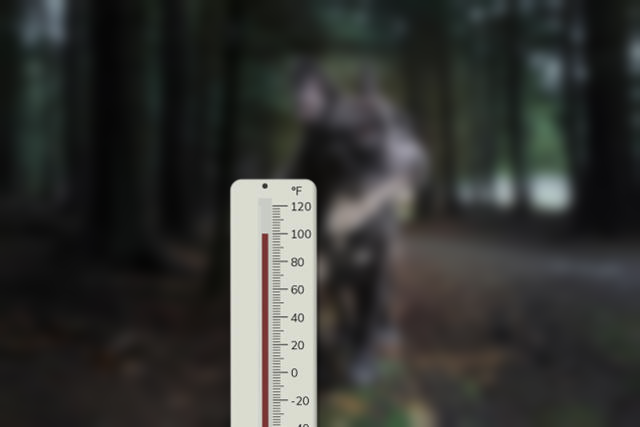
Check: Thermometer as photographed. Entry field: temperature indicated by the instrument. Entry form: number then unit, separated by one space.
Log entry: 100 °F
